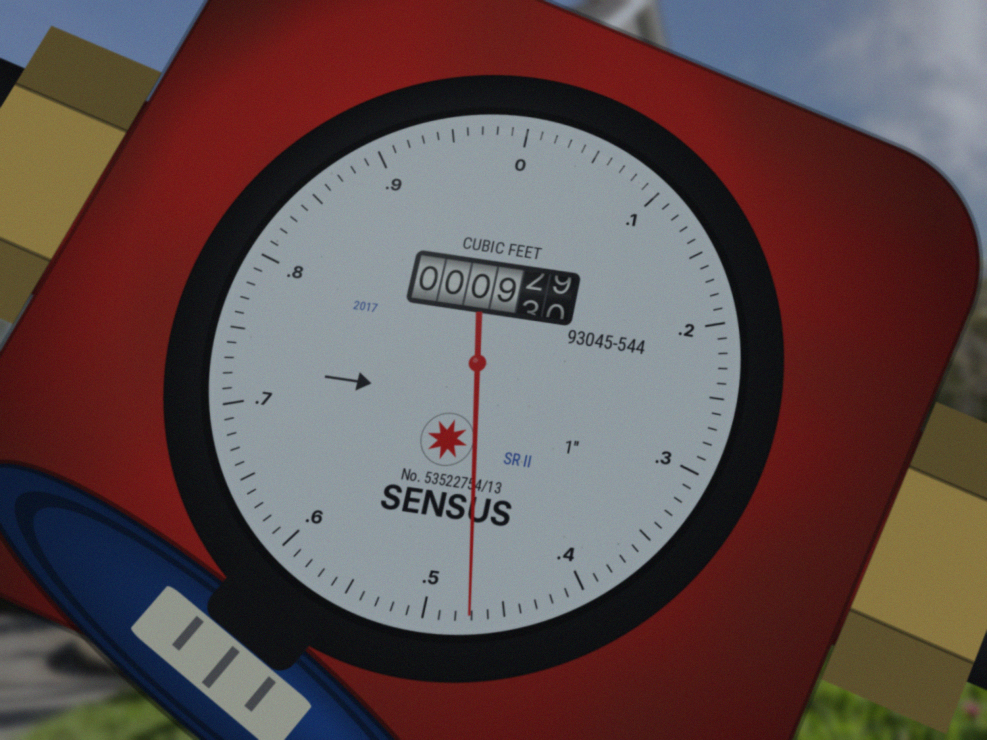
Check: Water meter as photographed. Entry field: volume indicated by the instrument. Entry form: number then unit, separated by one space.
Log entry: 929.47 ft³
